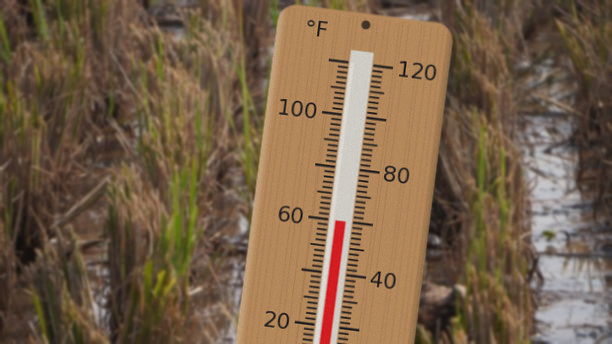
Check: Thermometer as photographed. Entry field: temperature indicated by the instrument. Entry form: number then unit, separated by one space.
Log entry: 60 °F
